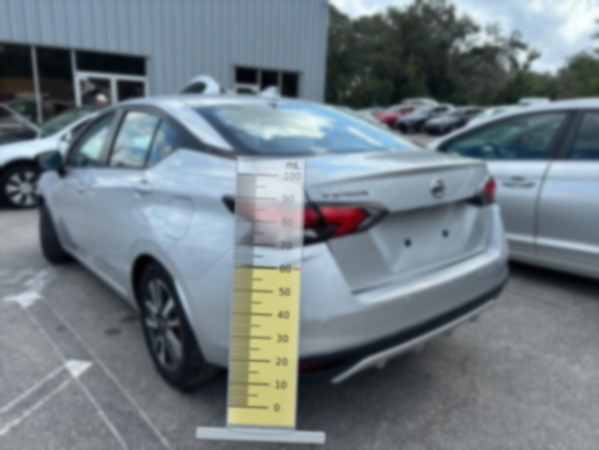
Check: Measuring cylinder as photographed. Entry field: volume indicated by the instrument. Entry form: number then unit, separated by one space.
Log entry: 60 mL
